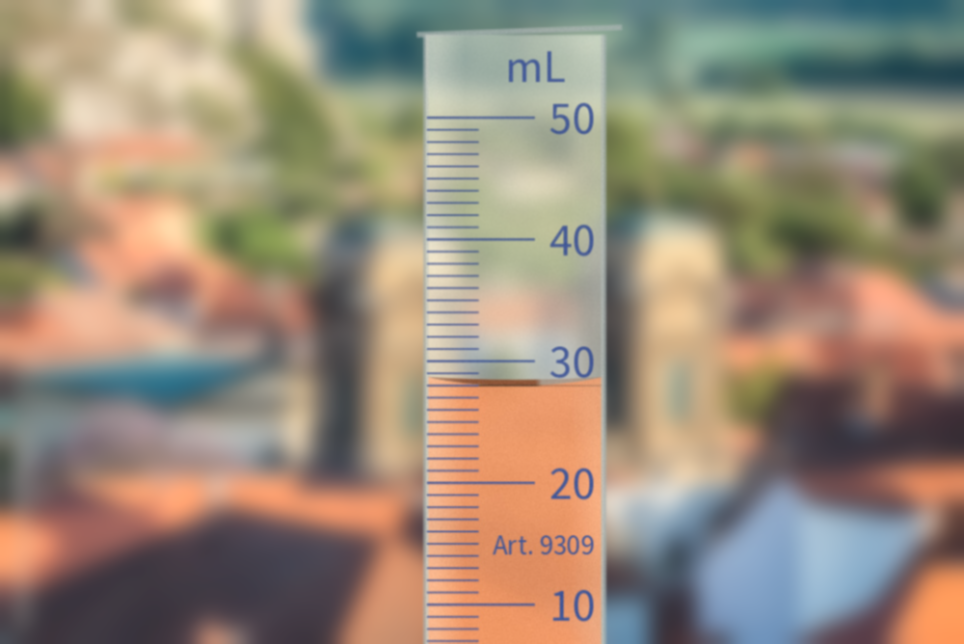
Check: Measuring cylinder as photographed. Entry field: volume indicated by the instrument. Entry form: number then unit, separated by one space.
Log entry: 28 mL
